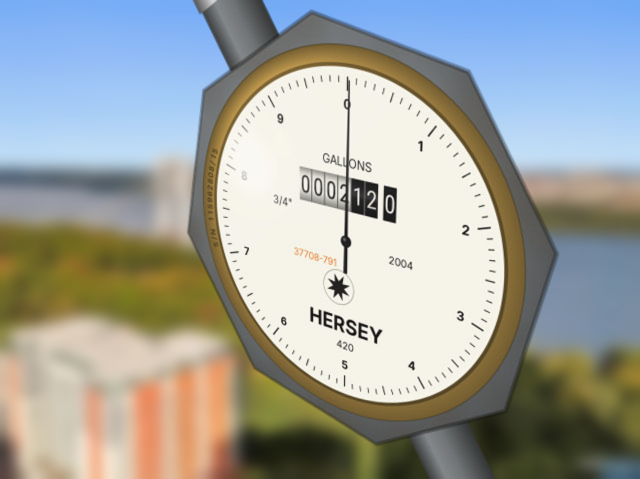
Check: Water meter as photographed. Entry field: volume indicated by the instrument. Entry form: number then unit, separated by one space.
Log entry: 2120.0 gal
